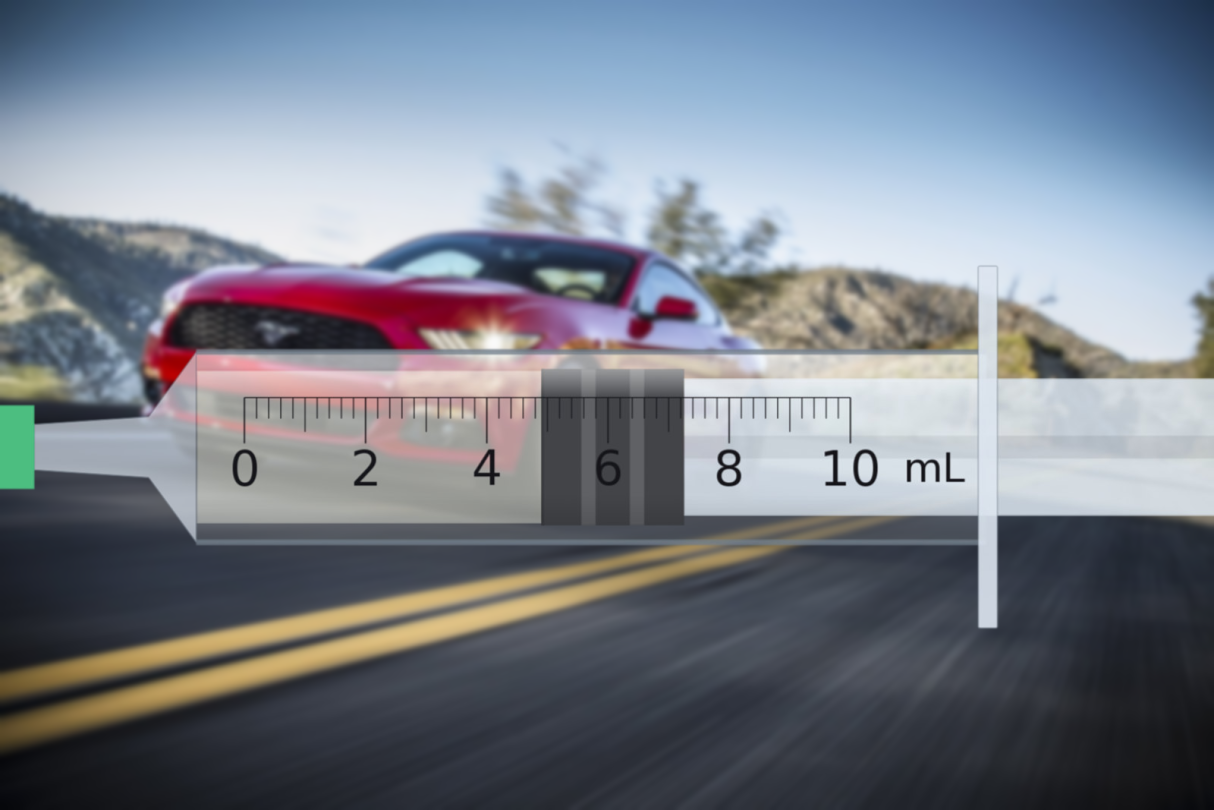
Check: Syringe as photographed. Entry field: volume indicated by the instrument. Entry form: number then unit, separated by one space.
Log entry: 4.9 mL
